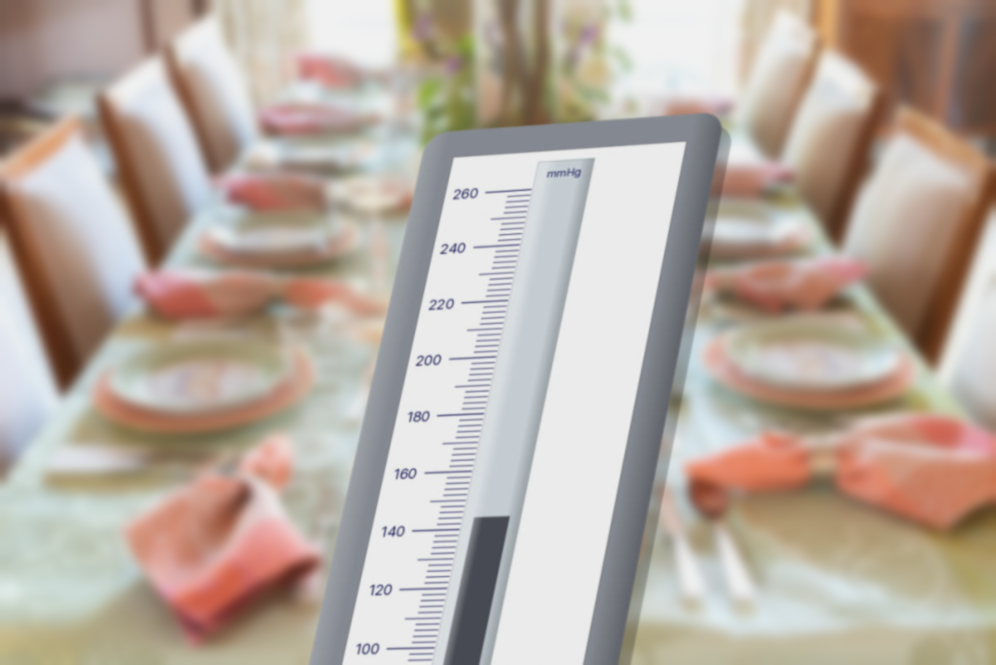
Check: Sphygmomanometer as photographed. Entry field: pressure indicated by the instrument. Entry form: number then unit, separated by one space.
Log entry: 144 mmHg
